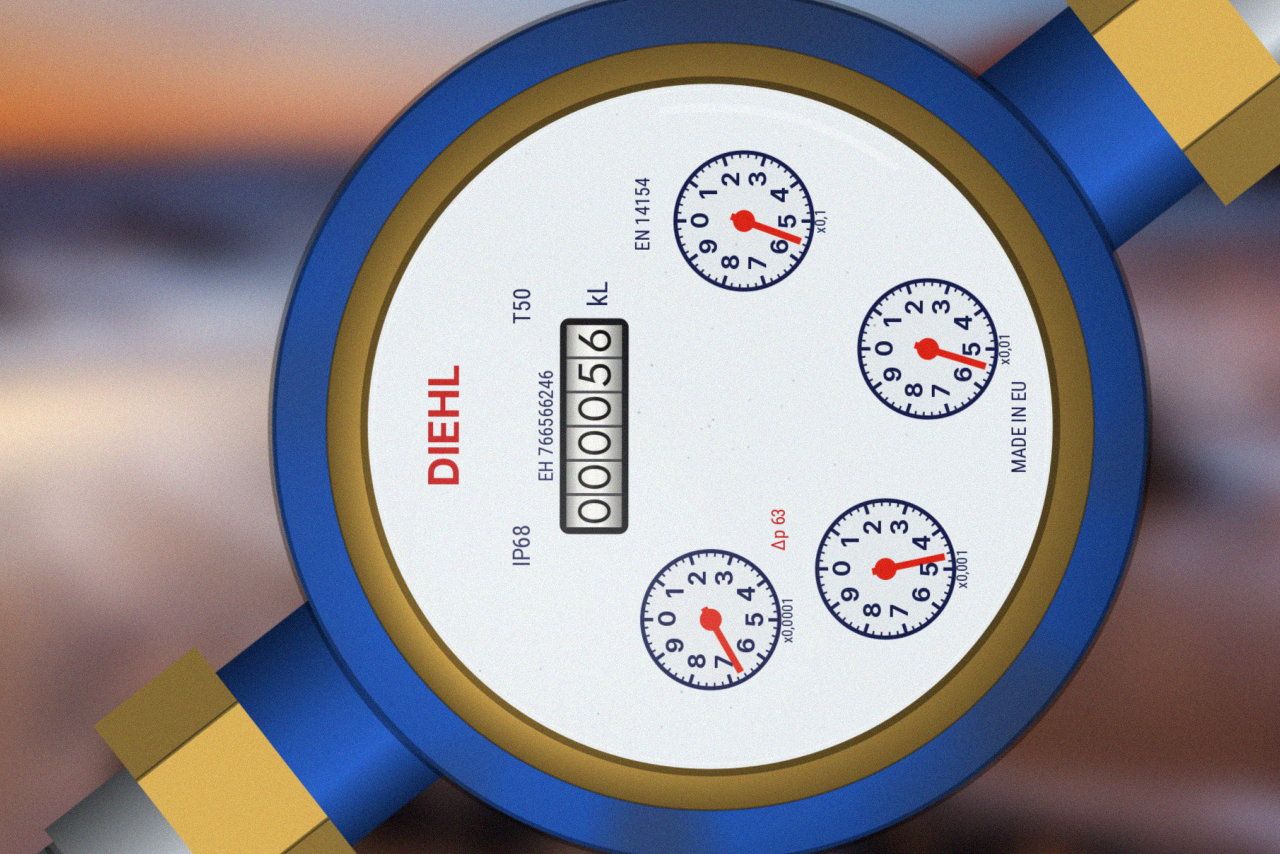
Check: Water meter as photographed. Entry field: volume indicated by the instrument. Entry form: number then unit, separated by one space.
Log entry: 56.5546 kL
